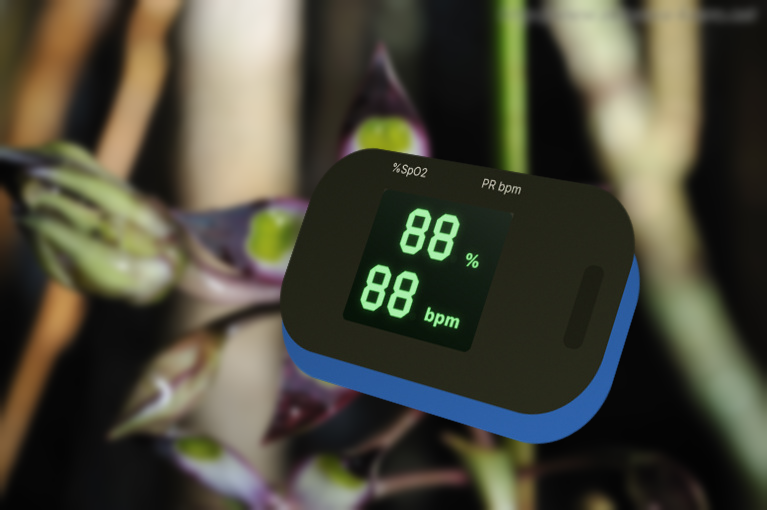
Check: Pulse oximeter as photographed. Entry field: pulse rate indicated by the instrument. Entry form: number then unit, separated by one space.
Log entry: 88 bpm
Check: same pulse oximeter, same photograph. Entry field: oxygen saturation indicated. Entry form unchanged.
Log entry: 88 %
